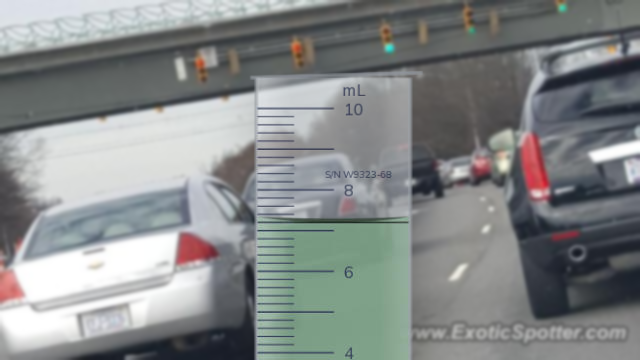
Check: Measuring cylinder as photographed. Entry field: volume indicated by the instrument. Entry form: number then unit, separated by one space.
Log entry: 7.2 mL
